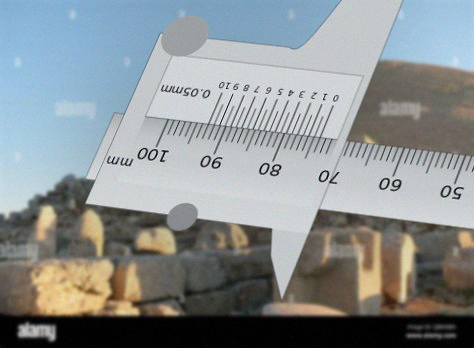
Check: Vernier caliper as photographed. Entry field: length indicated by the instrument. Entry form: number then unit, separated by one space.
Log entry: 74.0 mm
